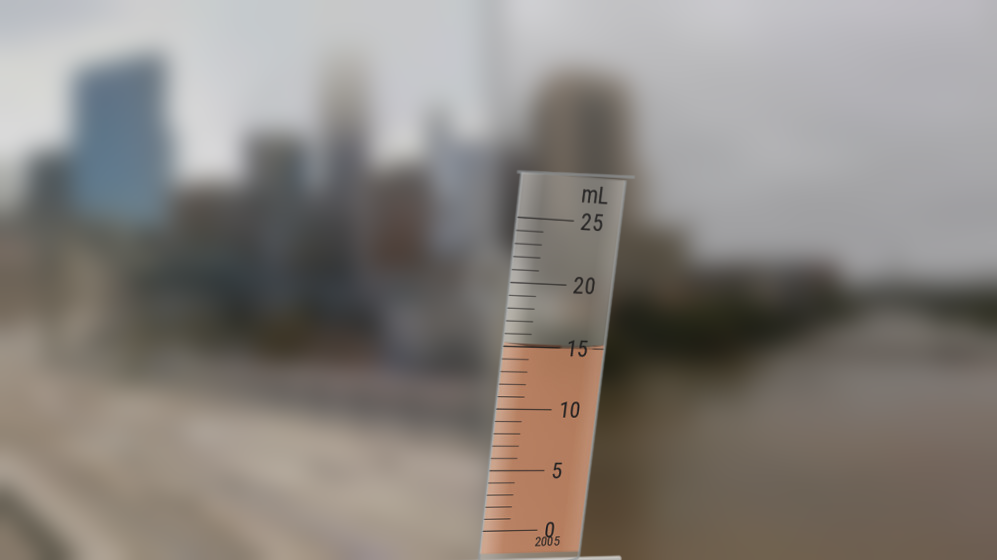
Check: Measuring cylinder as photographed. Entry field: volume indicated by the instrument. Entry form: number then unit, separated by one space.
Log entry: 15 mL
